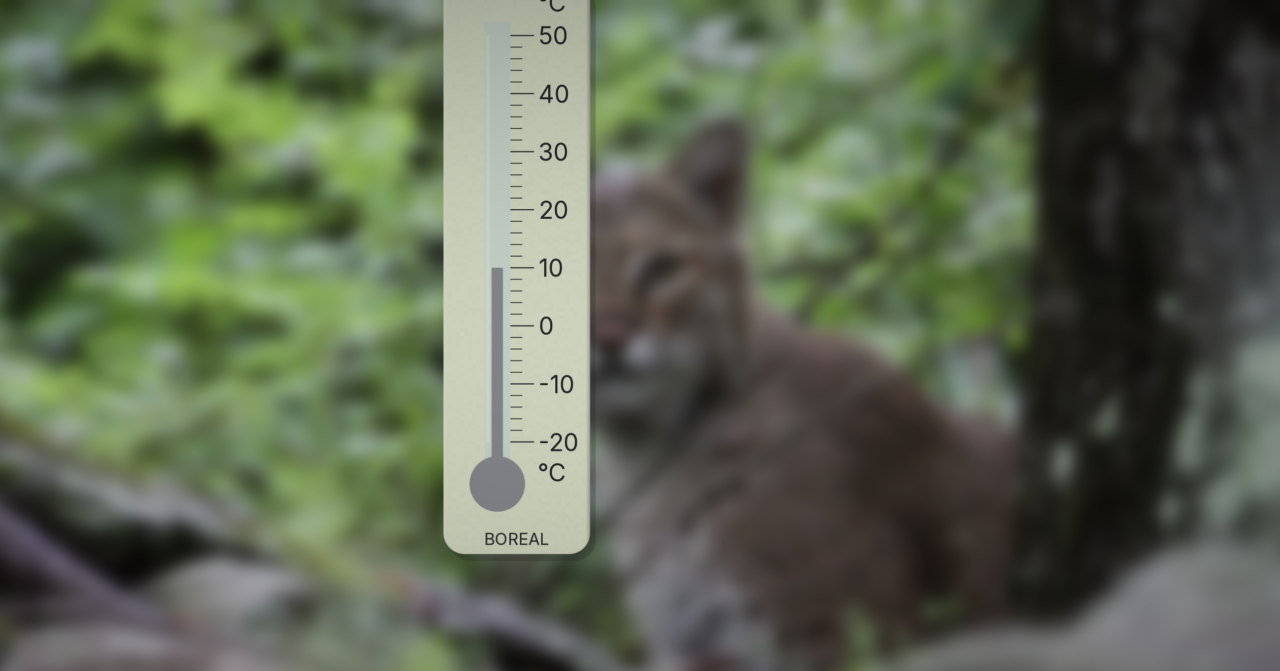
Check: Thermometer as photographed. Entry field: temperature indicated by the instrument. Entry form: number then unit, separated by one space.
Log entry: 10 °C
